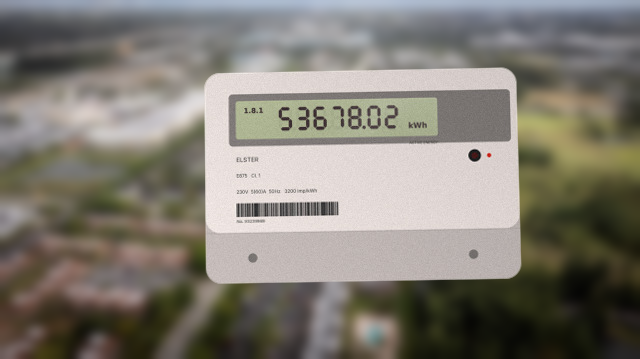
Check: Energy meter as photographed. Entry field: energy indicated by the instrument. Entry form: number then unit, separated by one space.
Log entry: 53678.02 kWh
